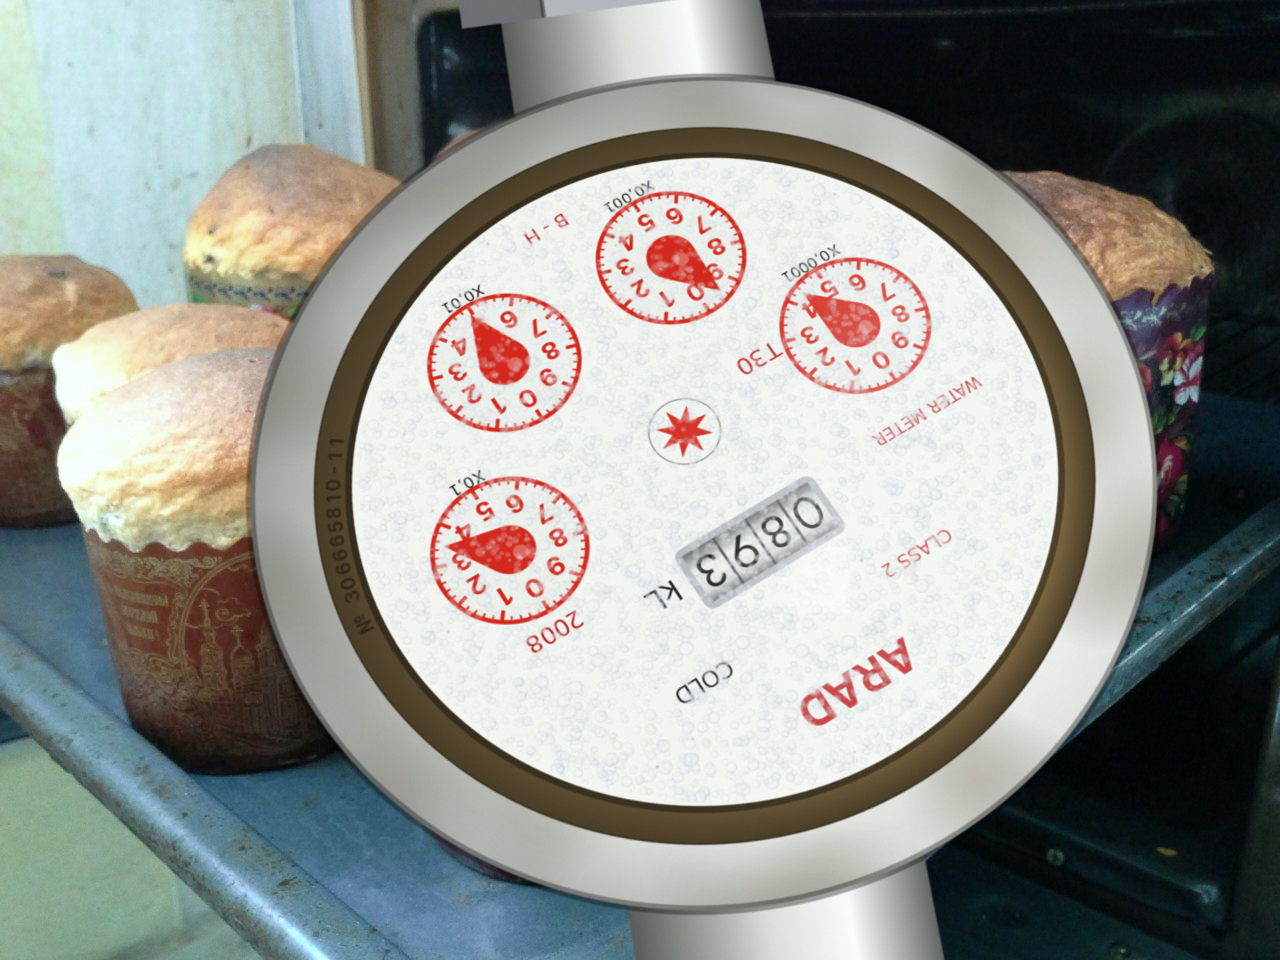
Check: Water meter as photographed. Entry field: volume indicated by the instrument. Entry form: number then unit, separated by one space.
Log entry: 893.3494 kL
